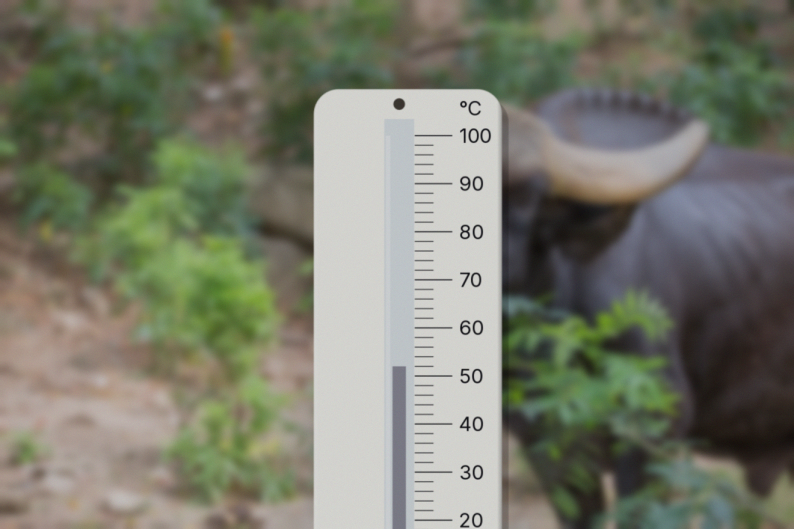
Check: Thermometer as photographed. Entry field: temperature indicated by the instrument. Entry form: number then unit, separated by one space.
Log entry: 52 °C
